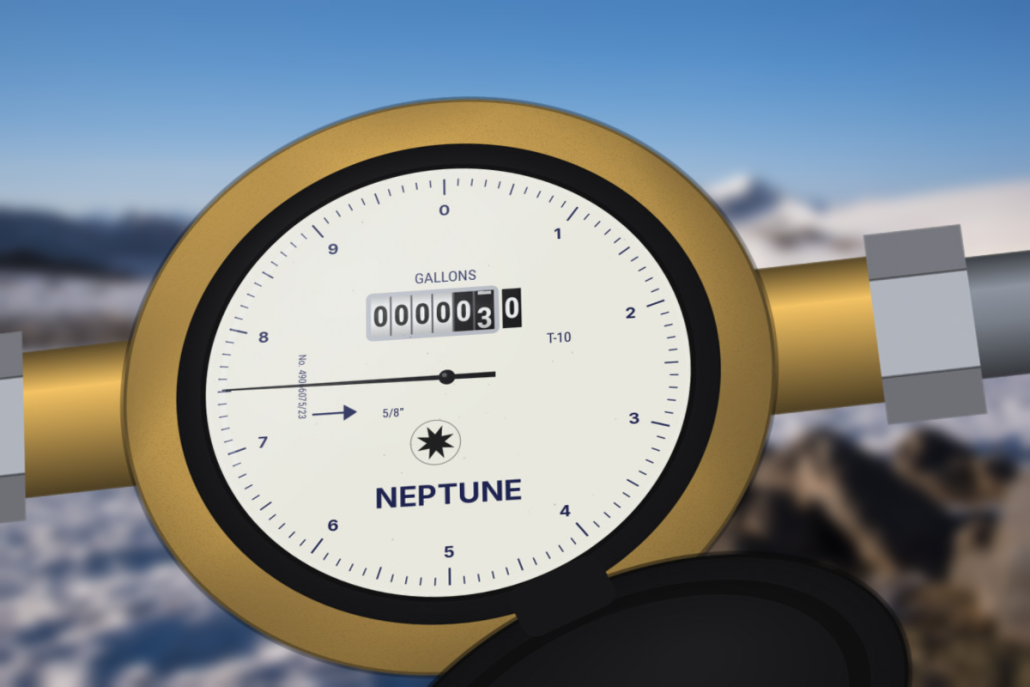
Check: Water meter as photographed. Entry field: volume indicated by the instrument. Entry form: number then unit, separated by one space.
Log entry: 27.5 gal
